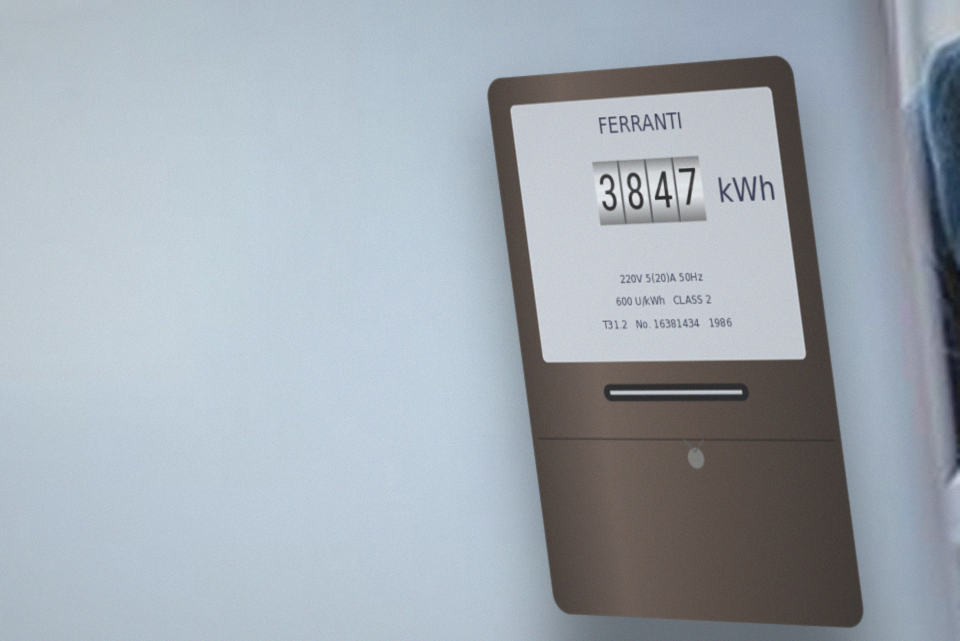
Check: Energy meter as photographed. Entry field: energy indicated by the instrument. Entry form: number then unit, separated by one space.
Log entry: 3847 kWh
